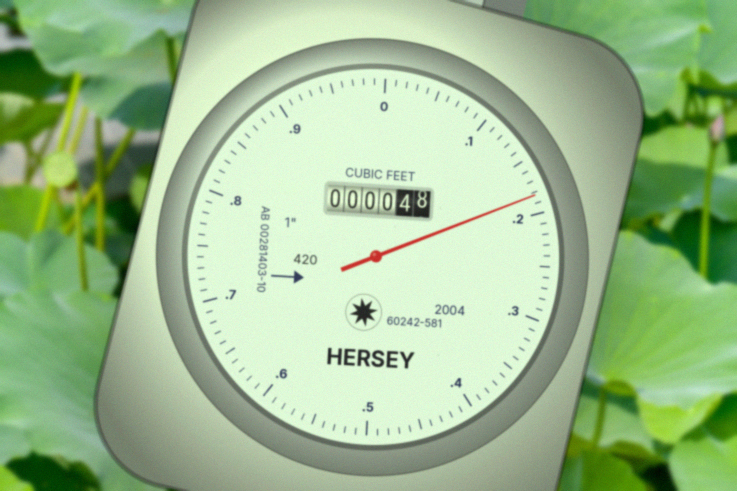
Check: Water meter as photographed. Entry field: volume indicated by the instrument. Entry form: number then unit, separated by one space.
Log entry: 48.18 ft³
